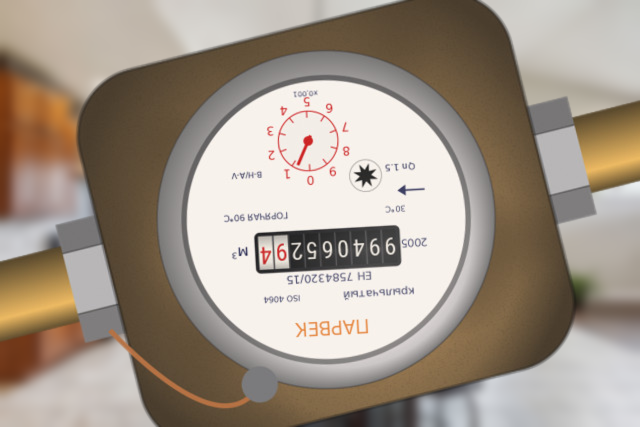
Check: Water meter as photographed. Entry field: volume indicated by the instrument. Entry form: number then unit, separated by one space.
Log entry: 9940652.940 m³
